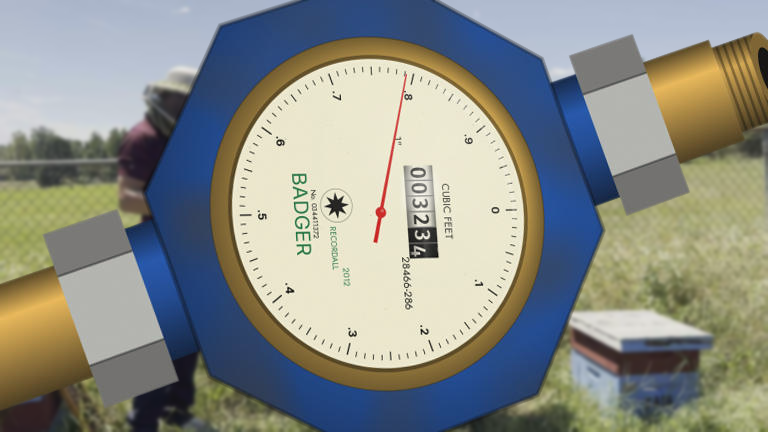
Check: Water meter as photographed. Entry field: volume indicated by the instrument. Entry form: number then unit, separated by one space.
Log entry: 3233.79 ft³
